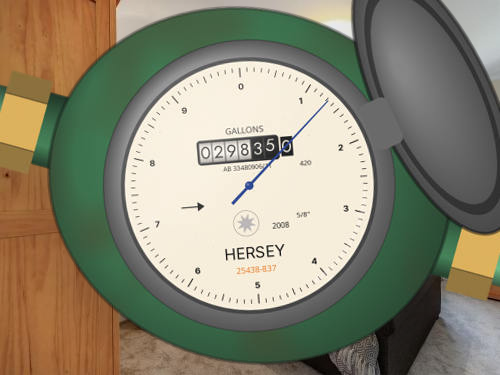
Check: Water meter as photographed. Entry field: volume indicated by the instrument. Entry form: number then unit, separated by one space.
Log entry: 298351.3 gal
